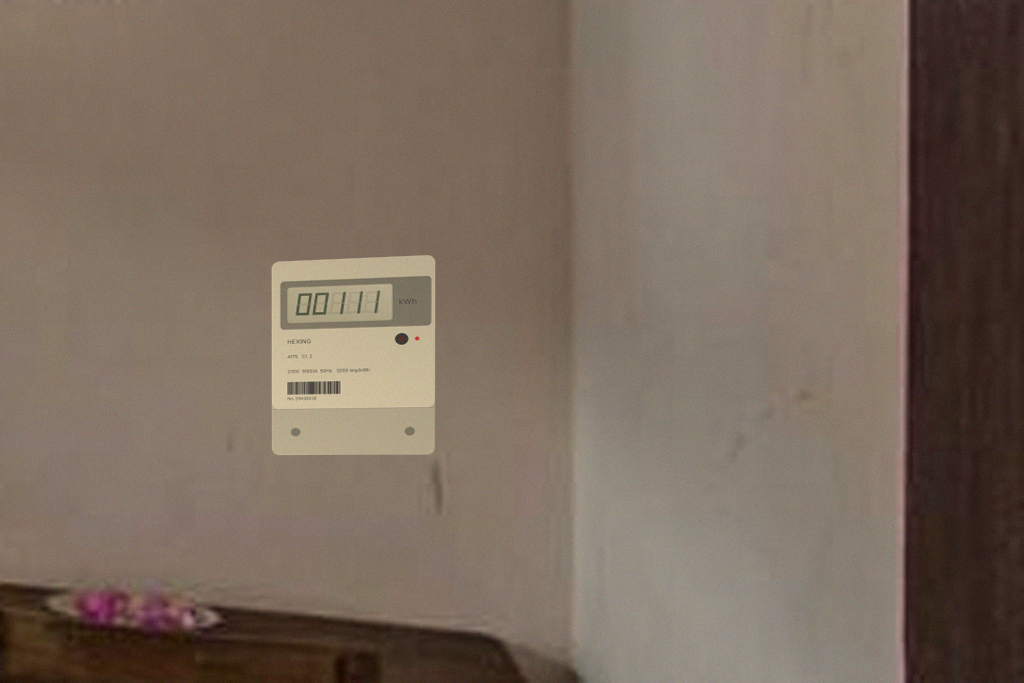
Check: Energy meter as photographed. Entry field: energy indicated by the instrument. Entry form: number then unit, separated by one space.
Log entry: 111 kWh
